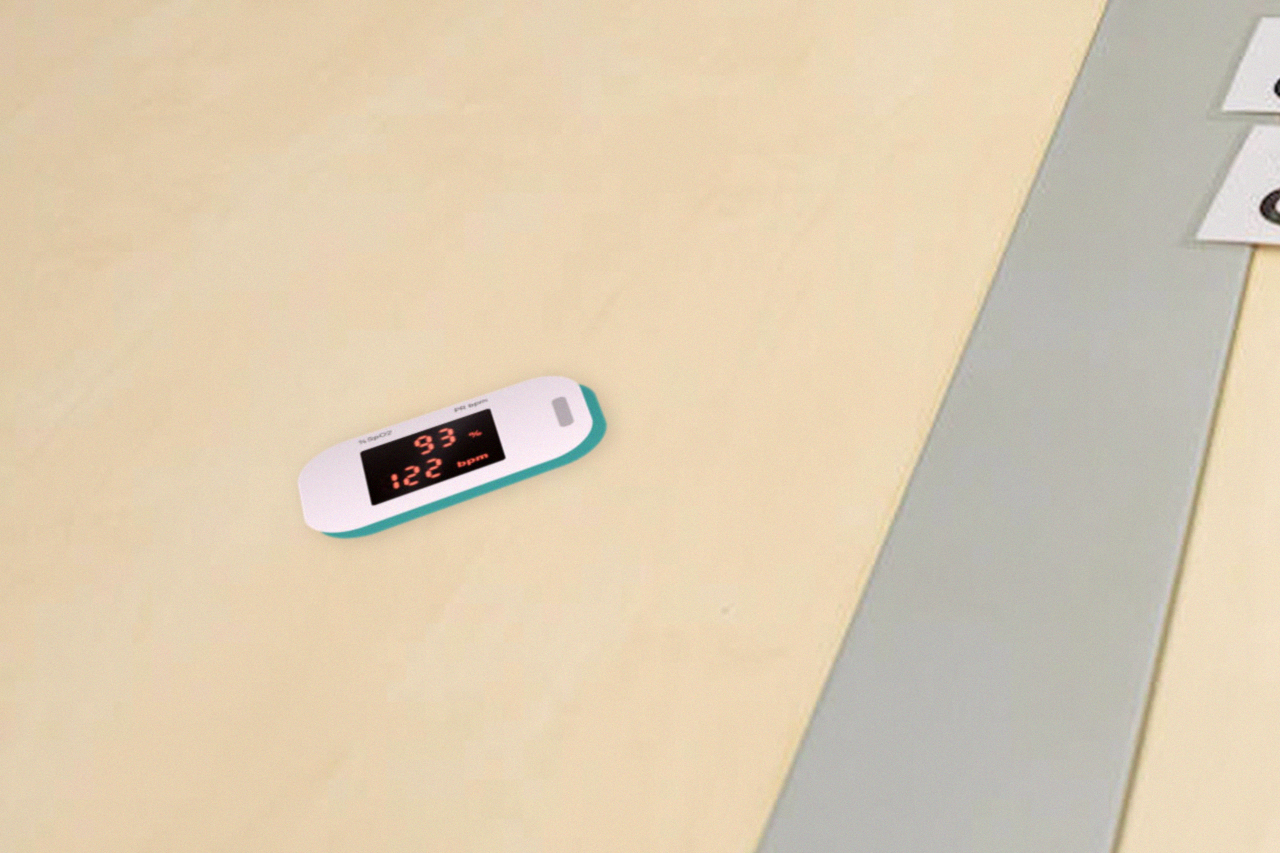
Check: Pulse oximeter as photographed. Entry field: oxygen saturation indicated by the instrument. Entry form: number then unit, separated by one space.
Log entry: 93 %
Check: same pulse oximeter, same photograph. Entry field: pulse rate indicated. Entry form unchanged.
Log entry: 122 bpm
